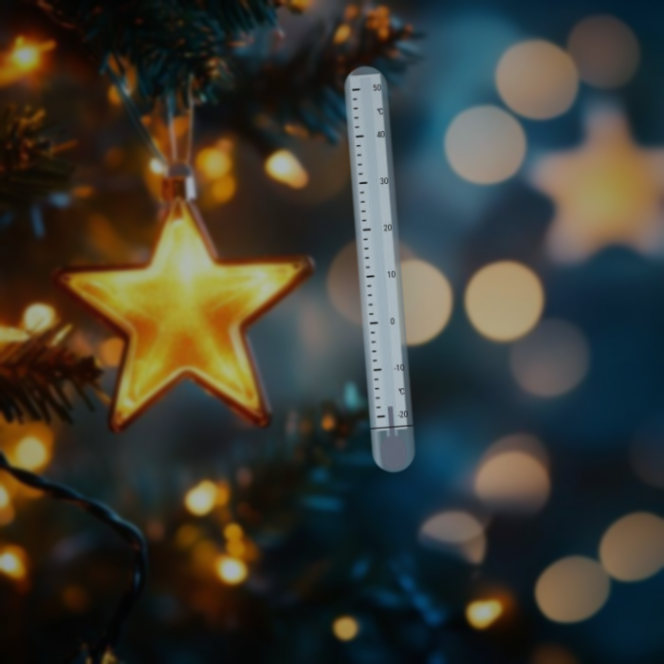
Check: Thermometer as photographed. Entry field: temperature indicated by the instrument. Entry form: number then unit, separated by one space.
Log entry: -18 °C
